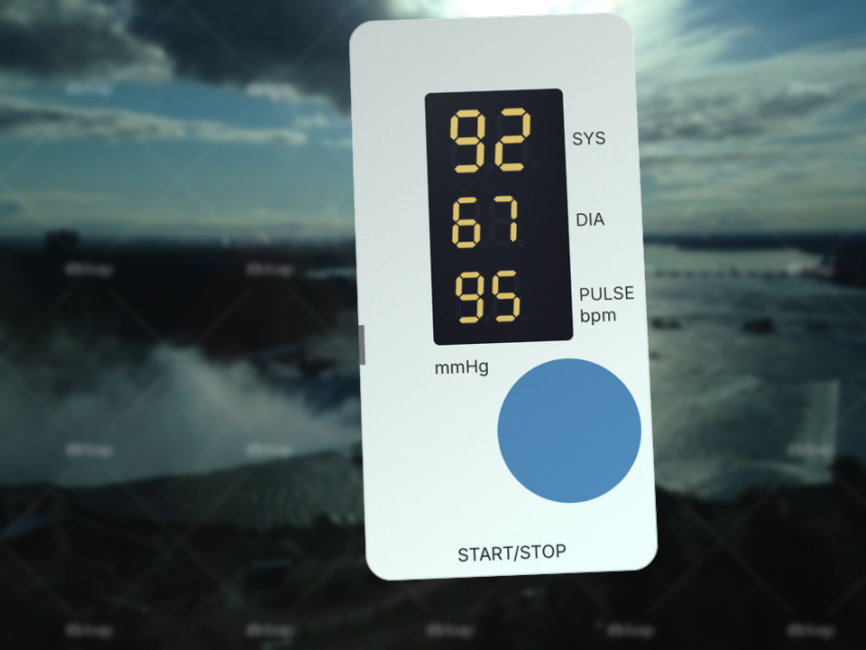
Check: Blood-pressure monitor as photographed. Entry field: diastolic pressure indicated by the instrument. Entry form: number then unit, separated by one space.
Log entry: 67 mmHg
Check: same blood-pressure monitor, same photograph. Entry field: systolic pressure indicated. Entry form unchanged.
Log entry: 92 mmHg
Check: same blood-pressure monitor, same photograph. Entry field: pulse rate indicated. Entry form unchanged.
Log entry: 95 bpm
